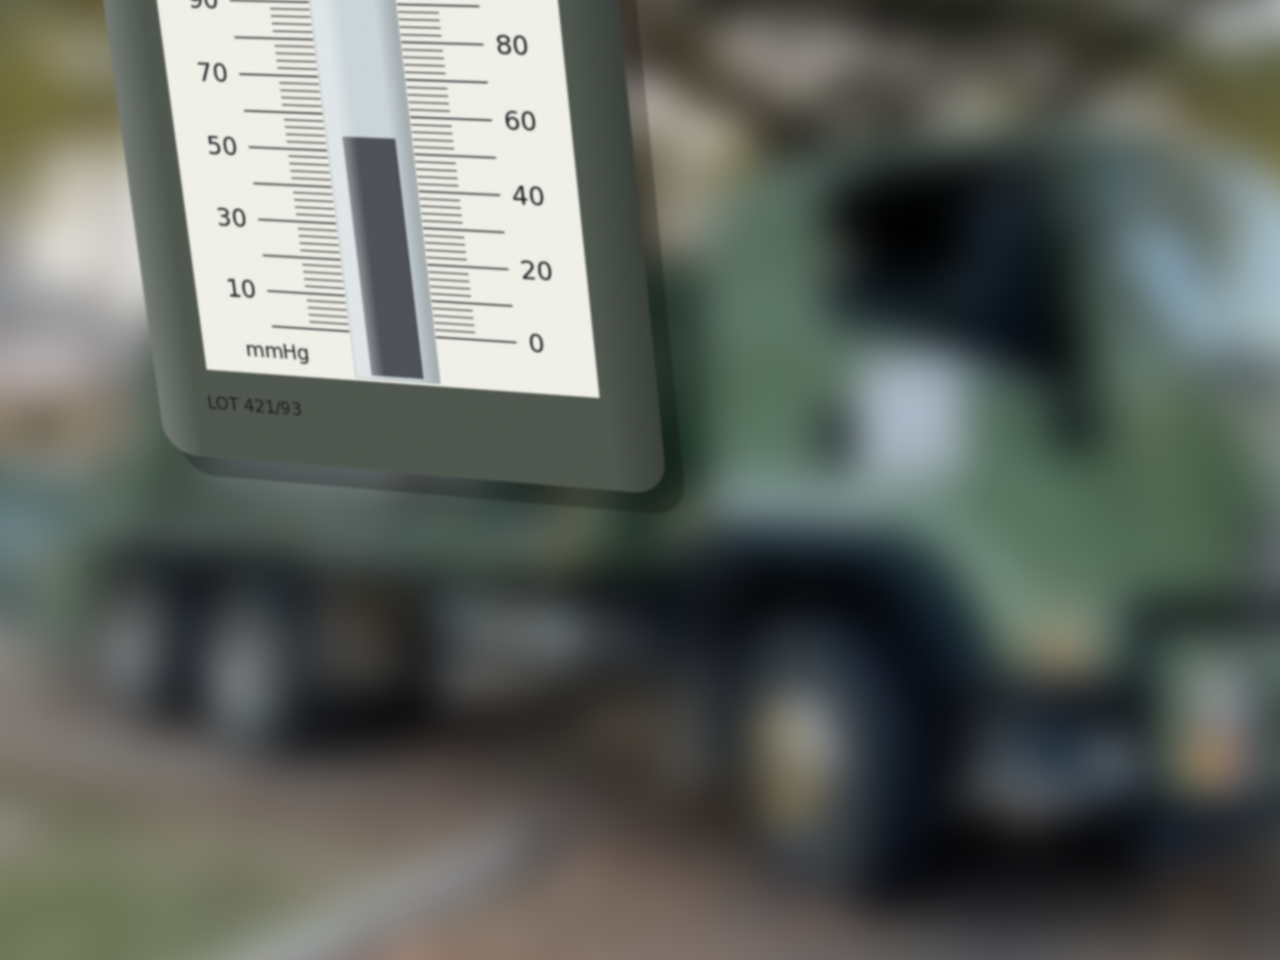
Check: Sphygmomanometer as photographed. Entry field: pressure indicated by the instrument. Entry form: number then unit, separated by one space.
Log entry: 54 mmHg
